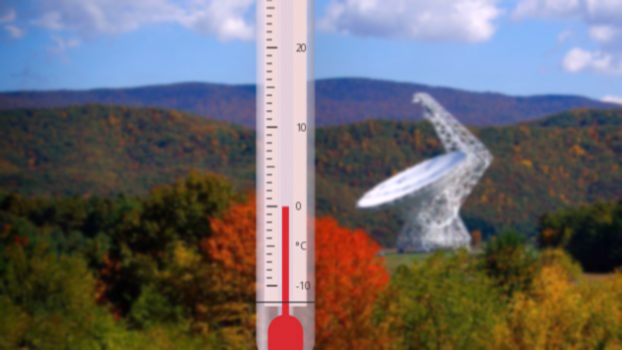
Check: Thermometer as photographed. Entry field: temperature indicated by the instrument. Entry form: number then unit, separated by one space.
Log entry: 0 °C
